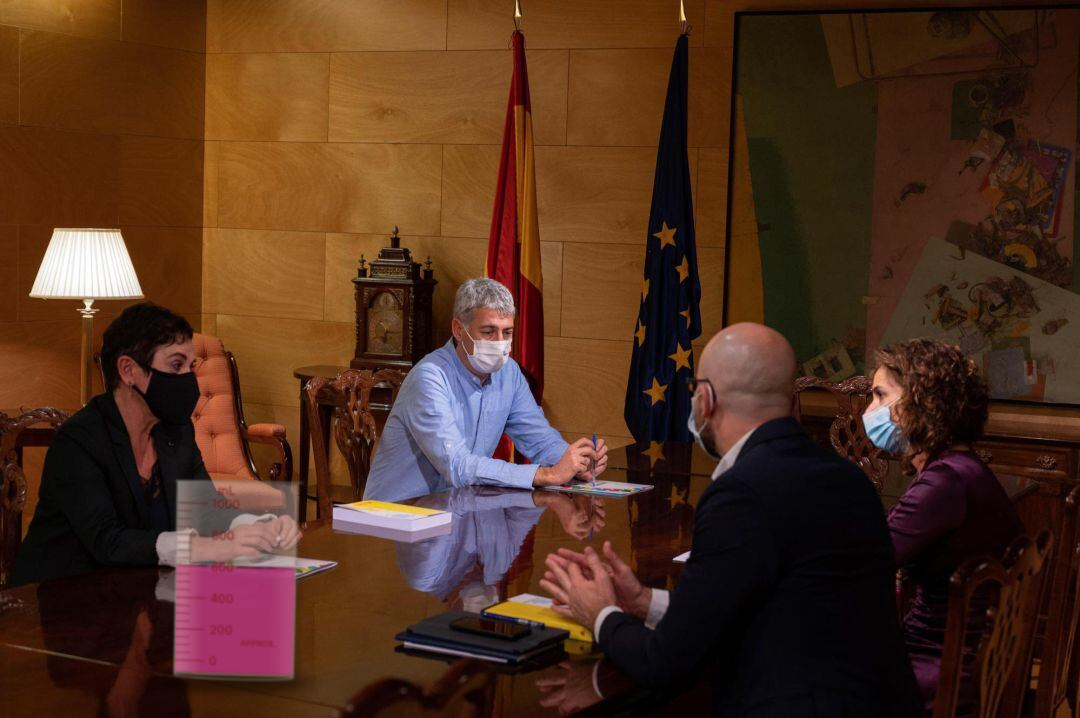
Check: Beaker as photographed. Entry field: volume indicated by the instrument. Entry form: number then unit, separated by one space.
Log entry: 600 mL
